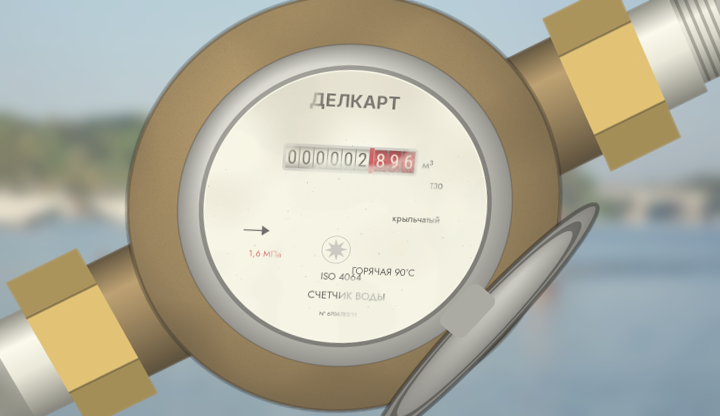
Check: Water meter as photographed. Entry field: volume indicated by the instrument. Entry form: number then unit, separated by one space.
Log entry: 2.896 m³
